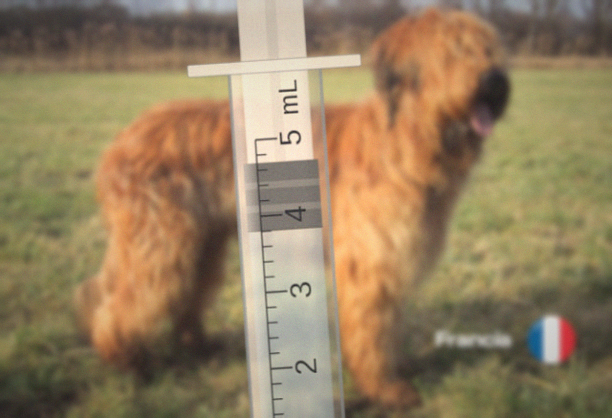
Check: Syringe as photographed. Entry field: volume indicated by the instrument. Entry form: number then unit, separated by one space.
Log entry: 3.8 mL
